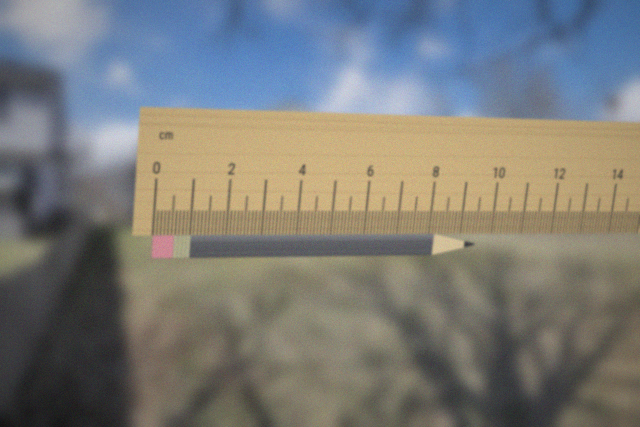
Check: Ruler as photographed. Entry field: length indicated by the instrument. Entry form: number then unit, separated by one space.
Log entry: 9.5 cm
